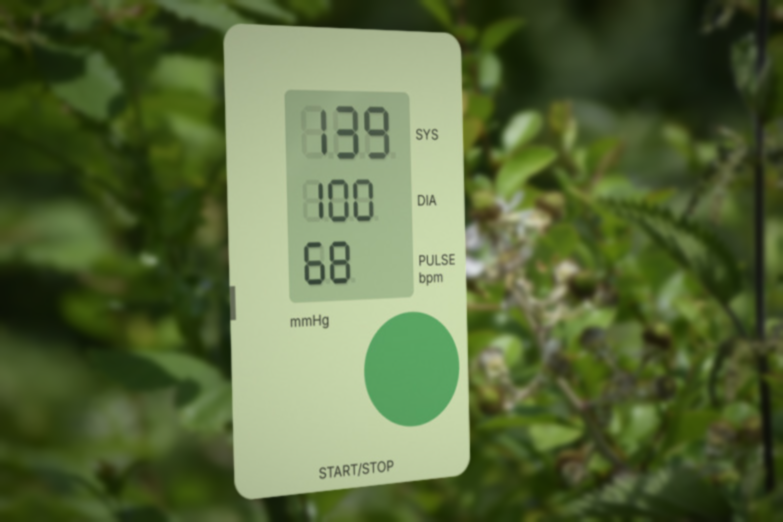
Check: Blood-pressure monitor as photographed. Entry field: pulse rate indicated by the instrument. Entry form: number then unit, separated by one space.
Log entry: 68 bpm
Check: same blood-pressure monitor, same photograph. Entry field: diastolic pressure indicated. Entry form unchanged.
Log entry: 100 mmHg
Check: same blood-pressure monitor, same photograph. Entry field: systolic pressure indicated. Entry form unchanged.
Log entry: 139 mmHg
